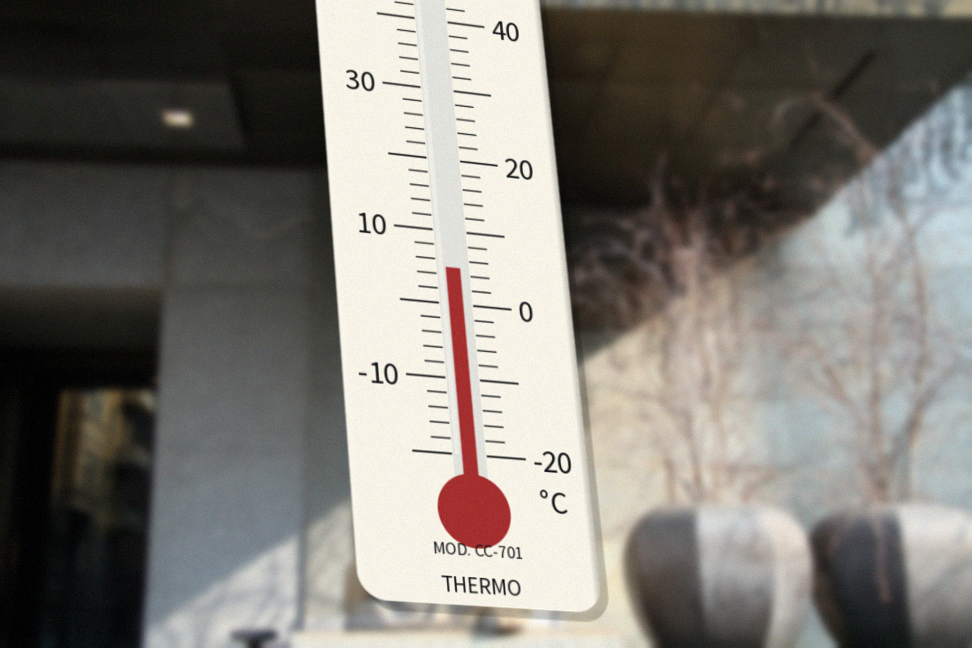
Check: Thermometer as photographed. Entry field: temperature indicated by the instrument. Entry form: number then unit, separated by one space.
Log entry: 5 °C
